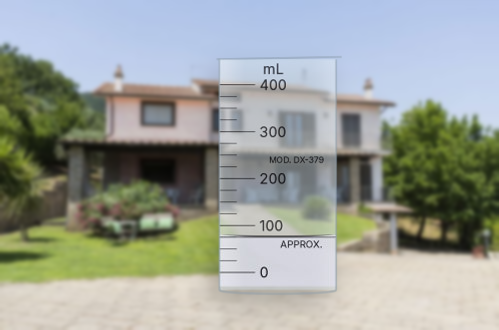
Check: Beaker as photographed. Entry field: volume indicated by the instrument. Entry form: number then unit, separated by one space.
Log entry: 75 mL
